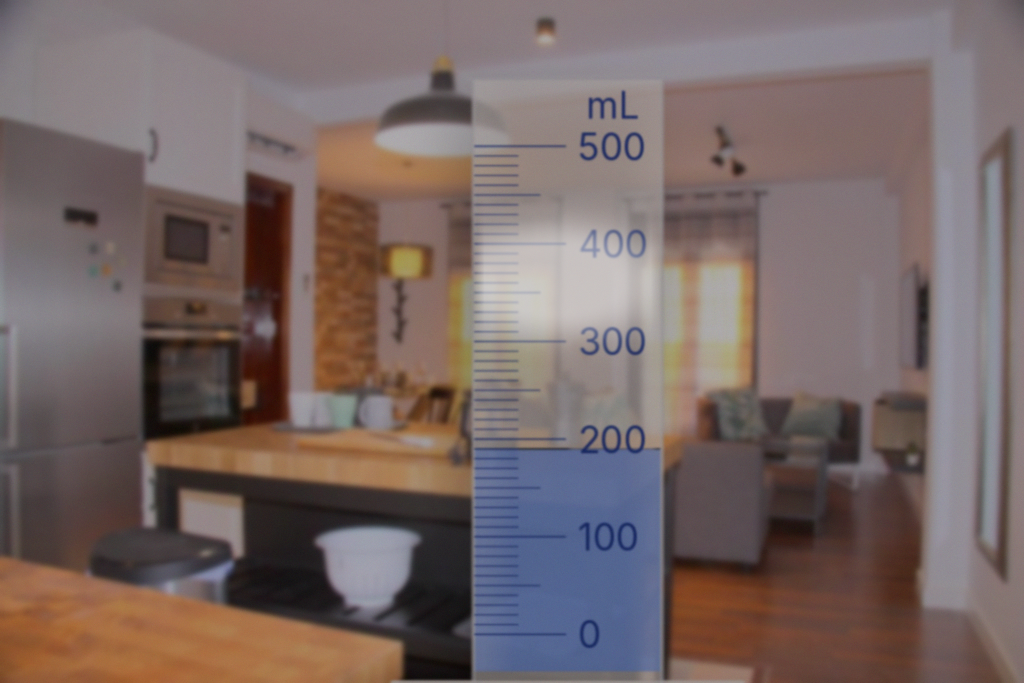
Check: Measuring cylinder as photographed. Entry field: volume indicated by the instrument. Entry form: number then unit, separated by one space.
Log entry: 190 mL
